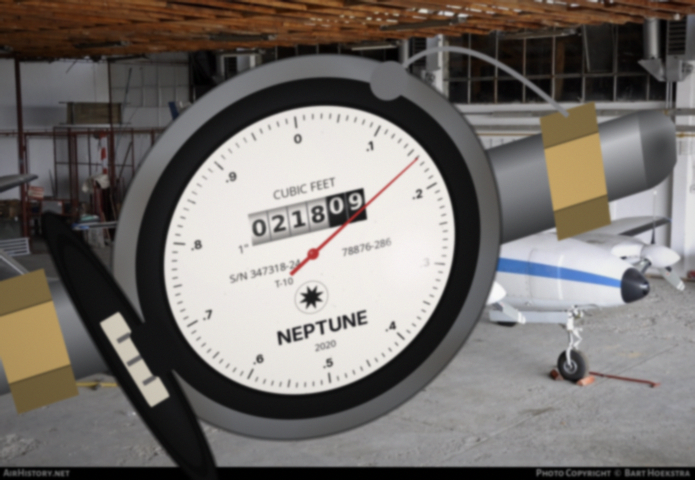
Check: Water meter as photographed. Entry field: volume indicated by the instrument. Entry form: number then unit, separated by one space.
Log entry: 21809.16 ft³
